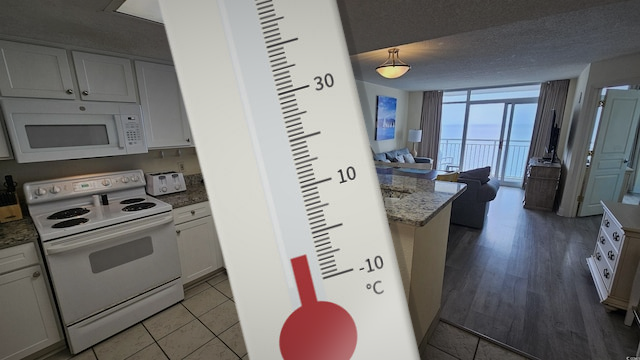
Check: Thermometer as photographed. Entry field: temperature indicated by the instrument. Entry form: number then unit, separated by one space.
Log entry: -4 °C
